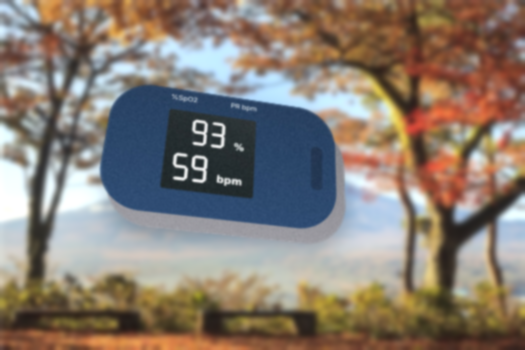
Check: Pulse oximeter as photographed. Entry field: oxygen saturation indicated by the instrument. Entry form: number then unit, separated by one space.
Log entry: 93 %
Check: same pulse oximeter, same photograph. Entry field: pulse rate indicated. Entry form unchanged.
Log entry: 59 bpm
